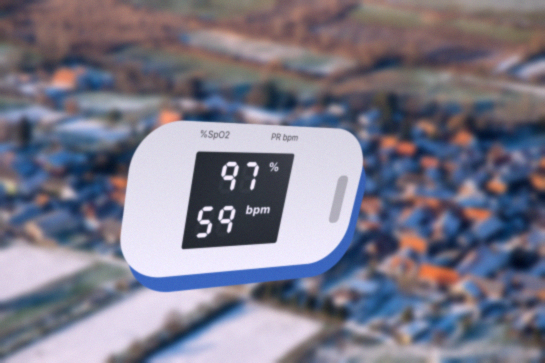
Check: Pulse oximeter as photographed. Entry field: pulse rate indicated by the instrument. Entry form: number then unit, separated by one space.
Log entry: 59 bpm
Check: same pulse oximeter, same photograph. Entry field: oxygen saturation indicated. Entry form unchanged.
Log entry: 97 %
